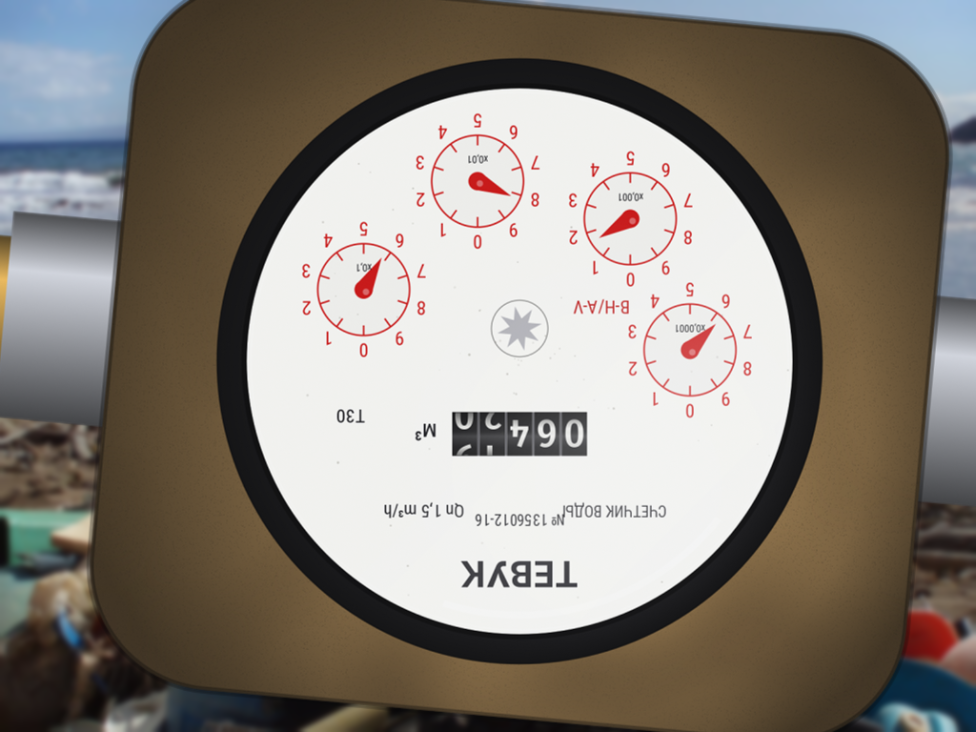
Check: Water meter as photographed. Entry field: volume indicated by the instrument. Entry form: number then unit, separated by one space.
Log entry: 6419.5816 m³
